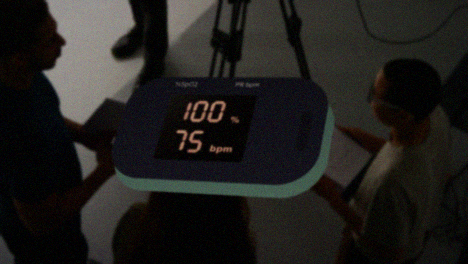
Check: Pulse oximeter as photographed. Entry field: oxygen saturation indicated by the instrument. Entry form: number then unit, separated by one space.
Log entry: 100 %
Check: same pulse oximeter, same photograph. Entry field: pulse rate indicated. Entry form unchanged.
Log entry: 75 bpm
